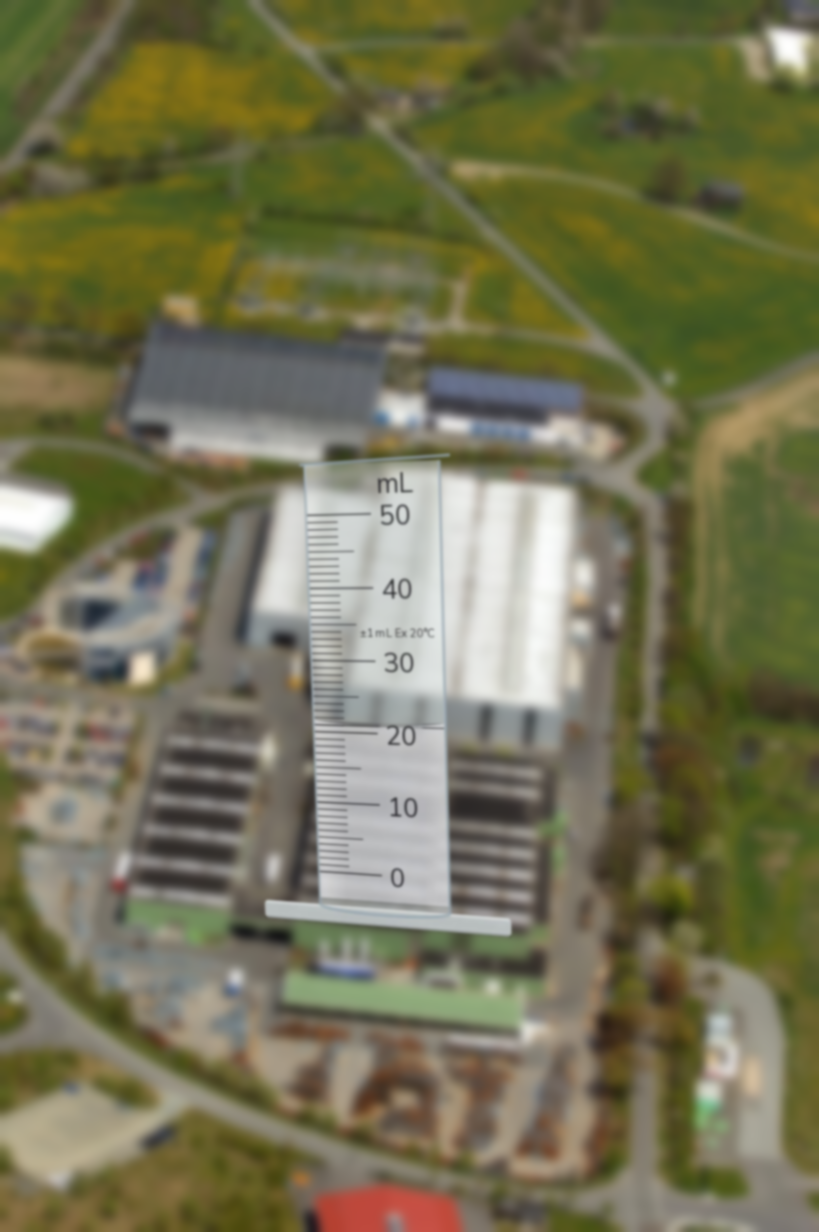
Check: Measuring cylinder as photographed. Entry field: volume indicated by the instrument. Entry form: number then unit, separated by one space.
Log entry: 21 mL
